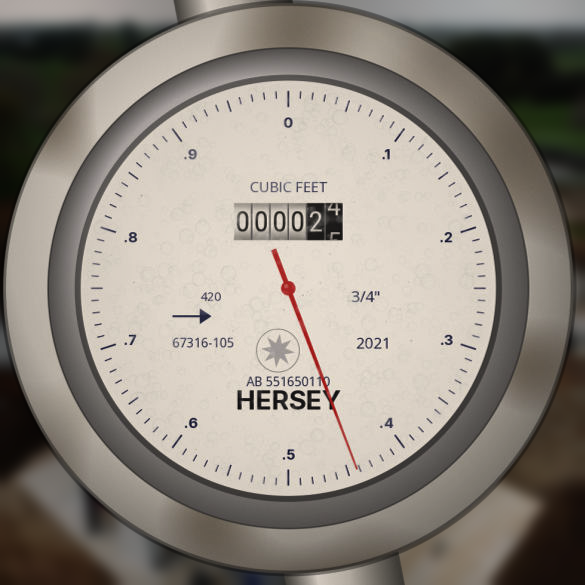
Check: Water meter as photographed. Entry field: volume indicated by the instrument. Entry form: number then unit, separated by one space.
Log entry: 24.44 ft³
